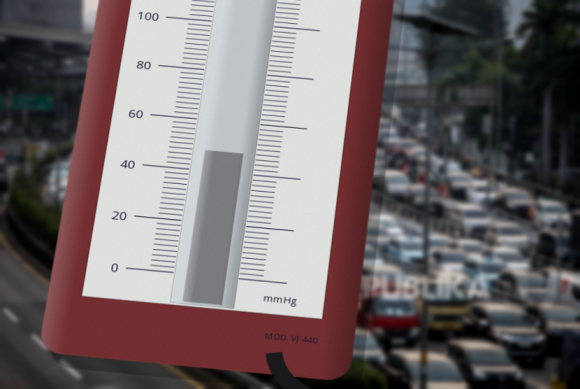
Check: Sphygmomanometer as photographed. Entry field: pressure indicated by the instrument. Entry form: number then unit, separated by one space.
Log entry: 48 mmHg
